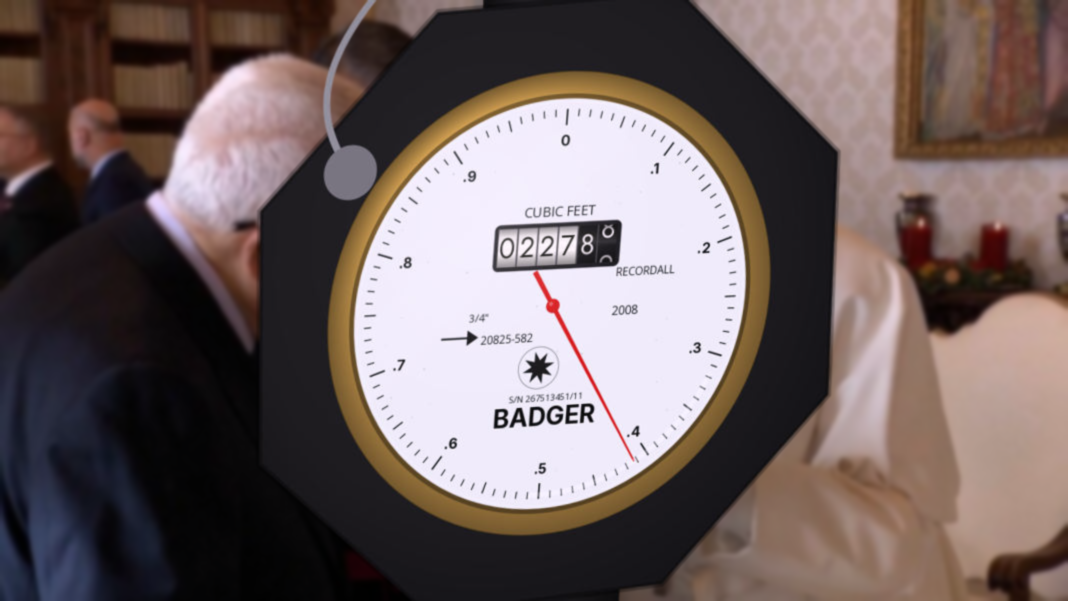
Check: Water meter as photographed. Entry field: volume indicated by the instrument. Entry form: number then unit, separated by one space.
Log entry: 22788.41 ft³
